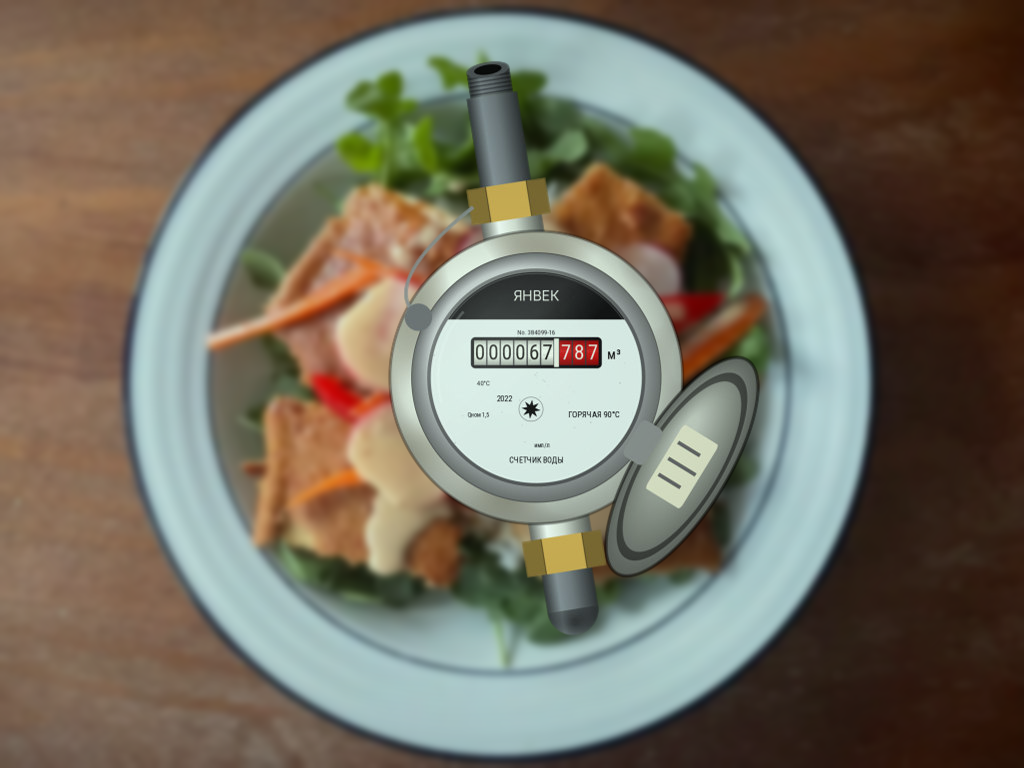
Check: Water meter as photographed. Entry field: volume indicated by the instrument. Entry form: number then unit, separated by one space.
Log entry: 67.787 m³
